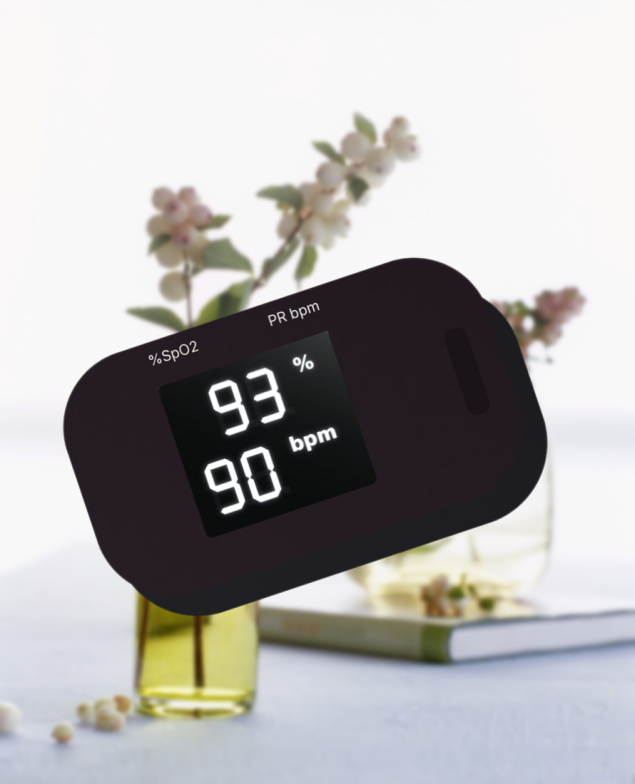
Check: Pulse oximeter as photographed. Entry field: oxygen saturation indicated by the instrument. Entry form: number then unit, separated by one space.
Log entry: 93 %
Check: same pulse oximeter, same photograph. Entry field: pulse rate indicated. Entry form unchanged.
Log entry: 90 bpm
